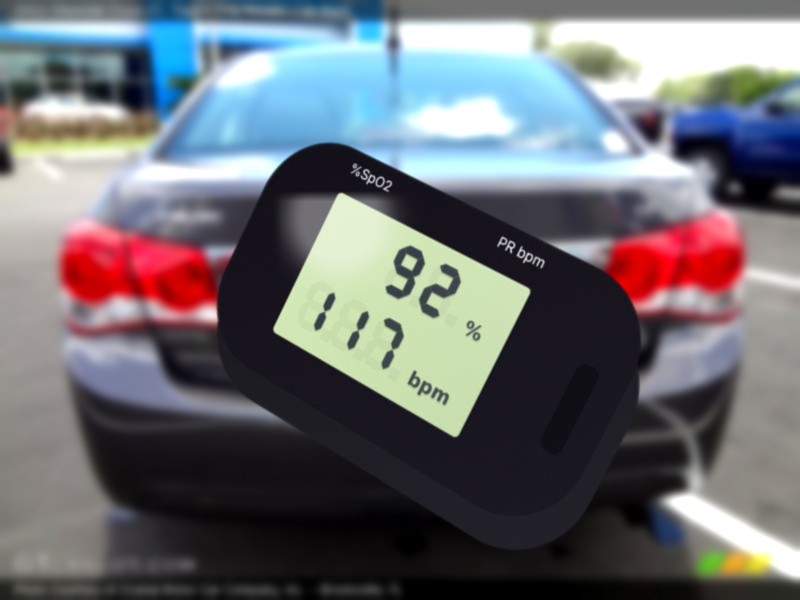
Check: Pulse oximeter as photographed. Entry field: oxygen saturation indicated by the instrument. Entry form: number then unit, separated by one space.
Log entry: 92 %
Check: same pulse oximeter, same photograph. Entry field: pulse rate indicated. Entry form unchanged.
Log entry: 117 bpm
